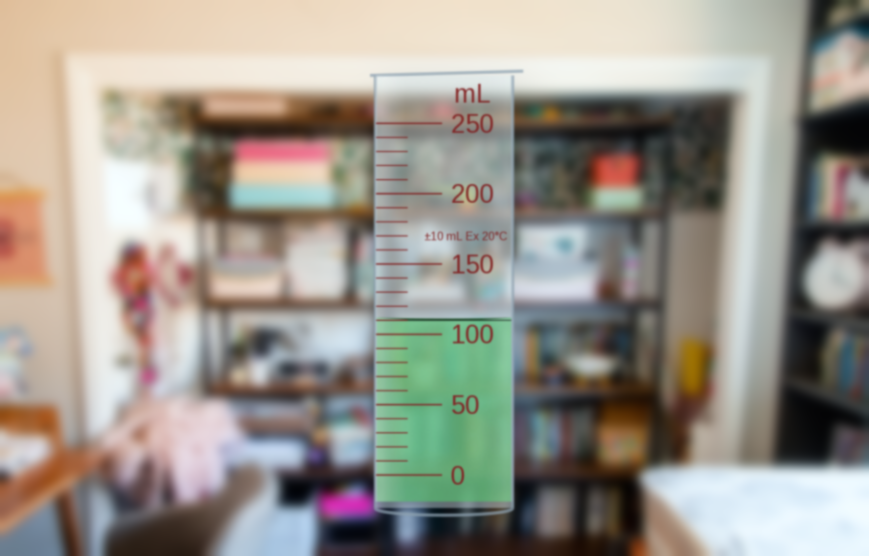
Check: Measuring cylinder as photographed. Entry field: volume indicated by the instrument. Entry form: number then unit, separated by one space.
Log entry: 110 mL
